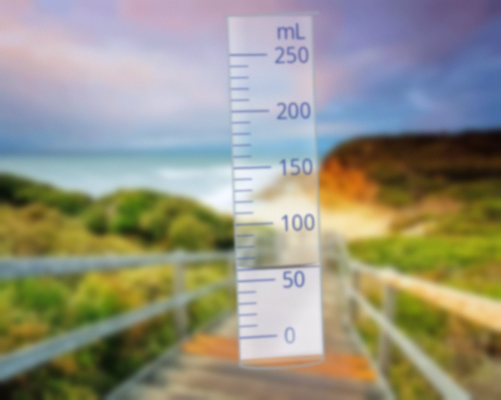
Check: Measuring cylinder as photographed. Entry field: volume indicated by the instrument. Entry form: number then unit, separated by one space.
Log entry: 60 mL
